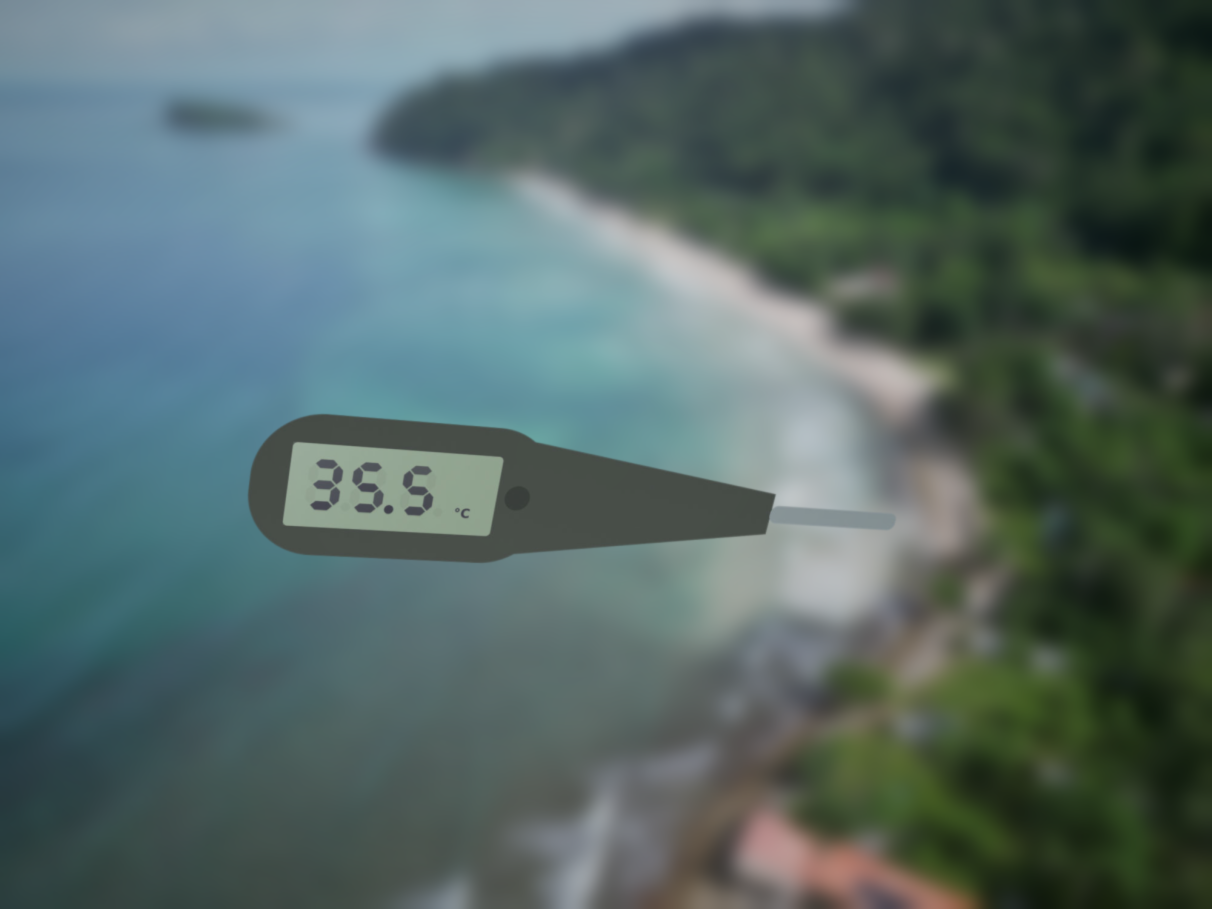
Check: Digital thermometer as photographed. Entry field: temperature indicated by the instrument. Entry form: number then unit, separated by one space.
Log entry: 35.5 °C
